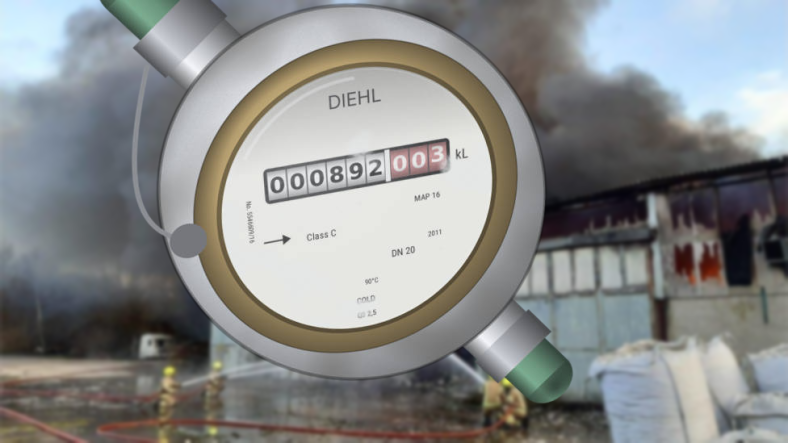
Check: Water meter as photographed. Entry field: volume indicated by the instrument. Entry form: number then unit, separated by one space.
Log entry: 892.003 kL
